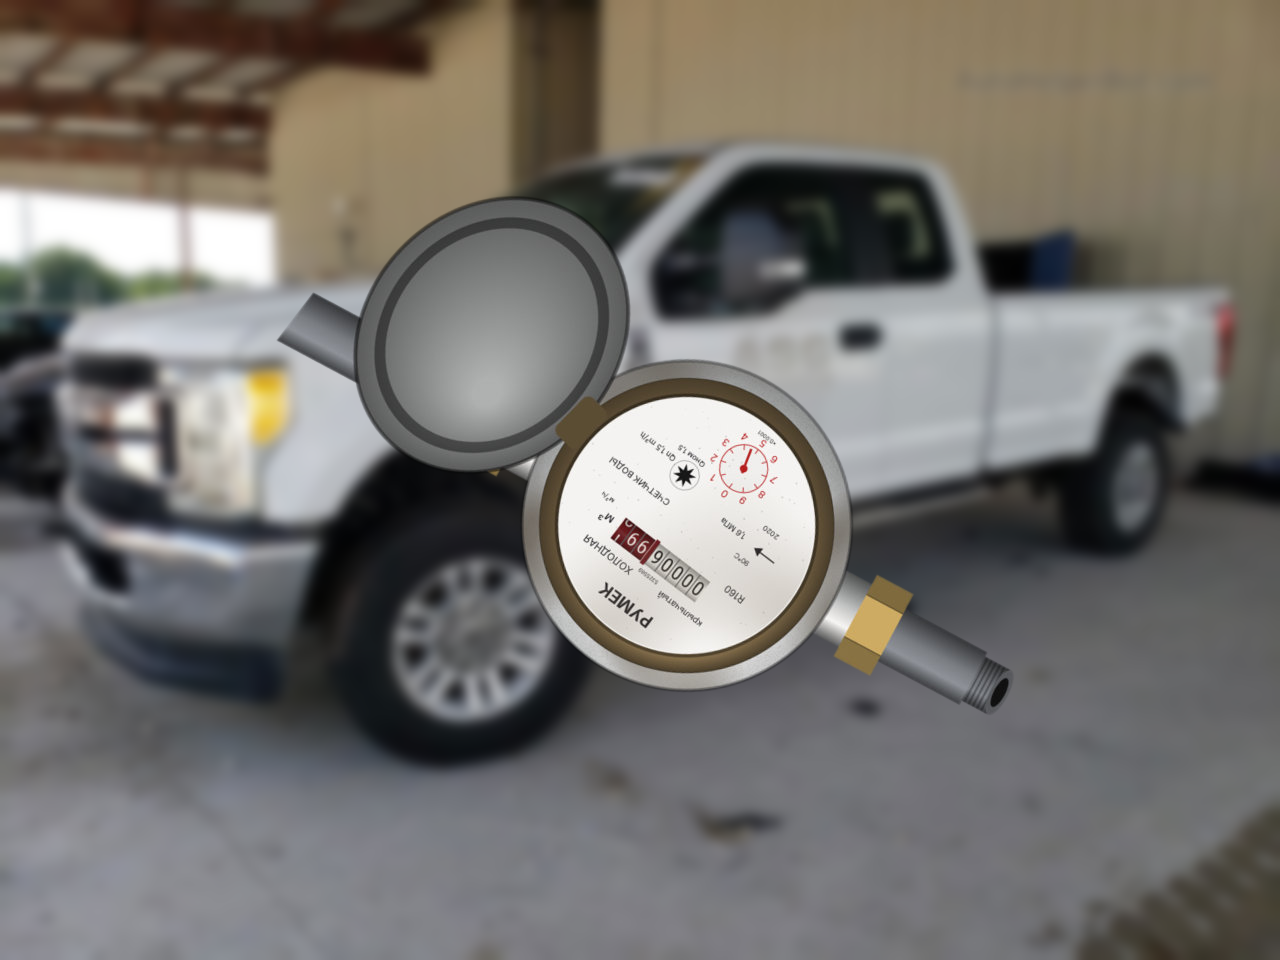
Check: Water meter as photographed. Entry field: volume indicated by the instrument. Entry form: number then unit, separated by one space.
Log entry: 6.9914 m³
